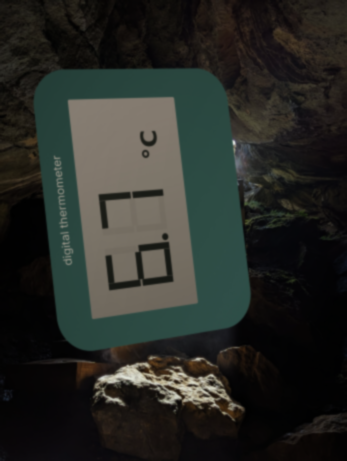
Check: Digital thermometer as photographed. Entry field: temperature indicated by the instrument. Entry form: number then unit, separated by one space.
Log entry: 6.7 °C
